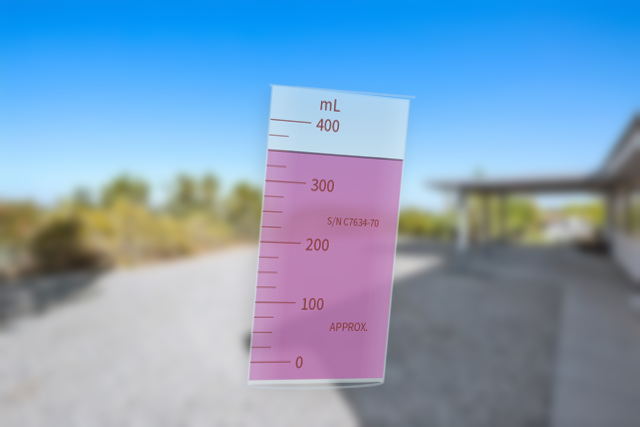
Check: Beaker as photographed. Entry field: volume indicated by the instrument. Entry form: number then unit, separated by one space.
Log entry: 350 mL
